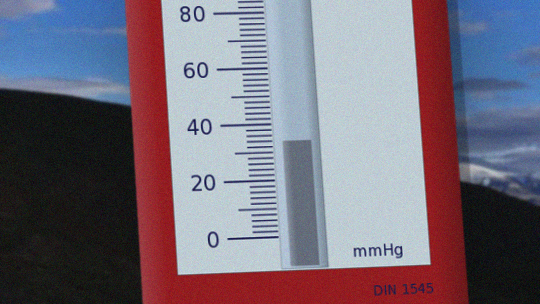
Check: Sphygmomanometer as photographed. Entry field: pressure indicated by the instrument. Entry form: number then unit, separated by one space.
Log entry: 34 mmHg
